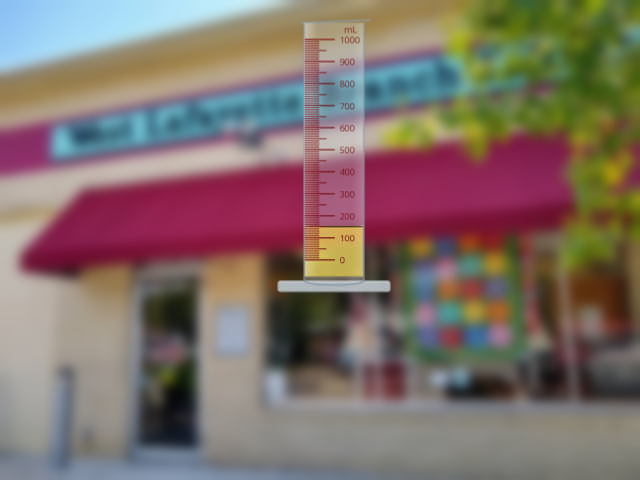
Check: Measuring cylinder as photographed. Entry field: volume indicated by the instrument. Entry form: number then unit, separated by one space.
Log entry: 150 mL
